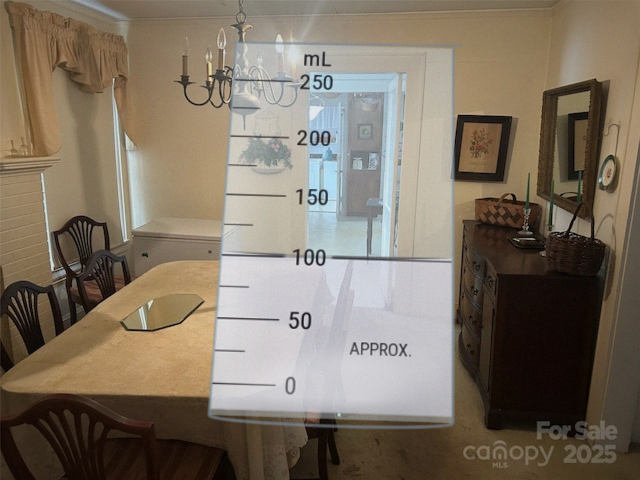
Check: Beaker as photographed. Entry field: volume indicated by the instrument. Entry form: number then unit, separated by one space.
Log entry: 100 mL
